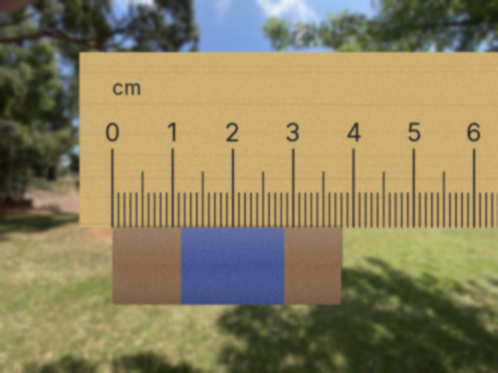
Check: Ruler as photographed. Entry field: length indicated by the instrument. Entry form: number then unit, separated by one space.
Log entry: 3.8 cm
